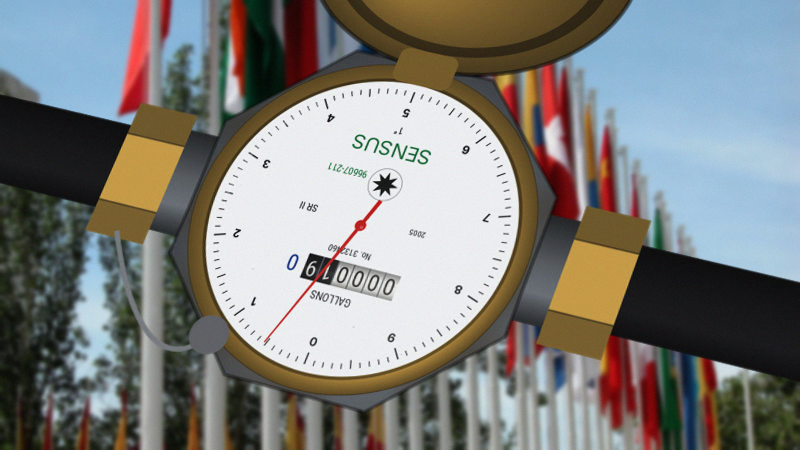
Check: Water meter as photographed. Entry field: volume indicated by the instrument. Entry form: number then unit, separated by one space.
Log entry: 190.5 gal
